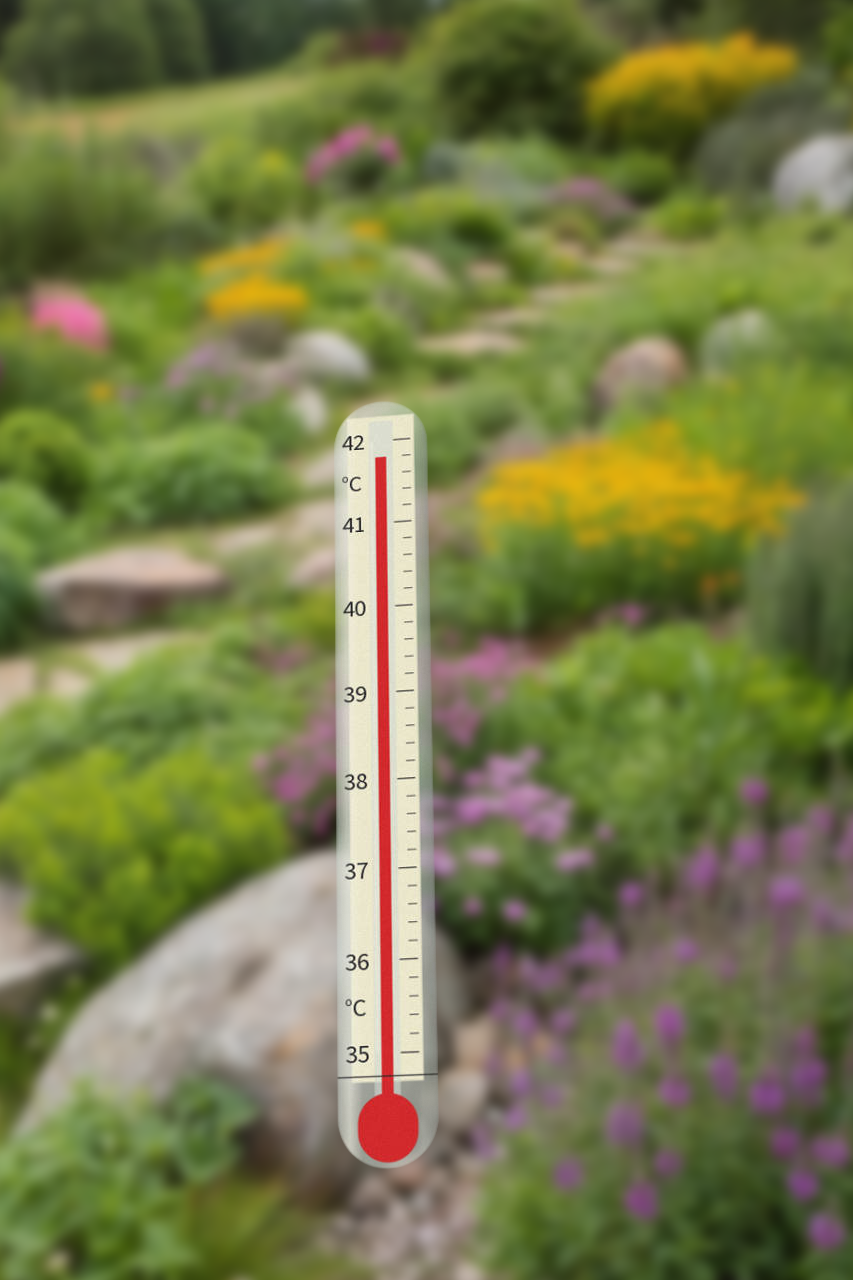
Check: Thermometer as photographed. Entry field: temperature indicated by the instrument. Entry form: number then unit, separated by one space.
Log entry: 41.8 °C
